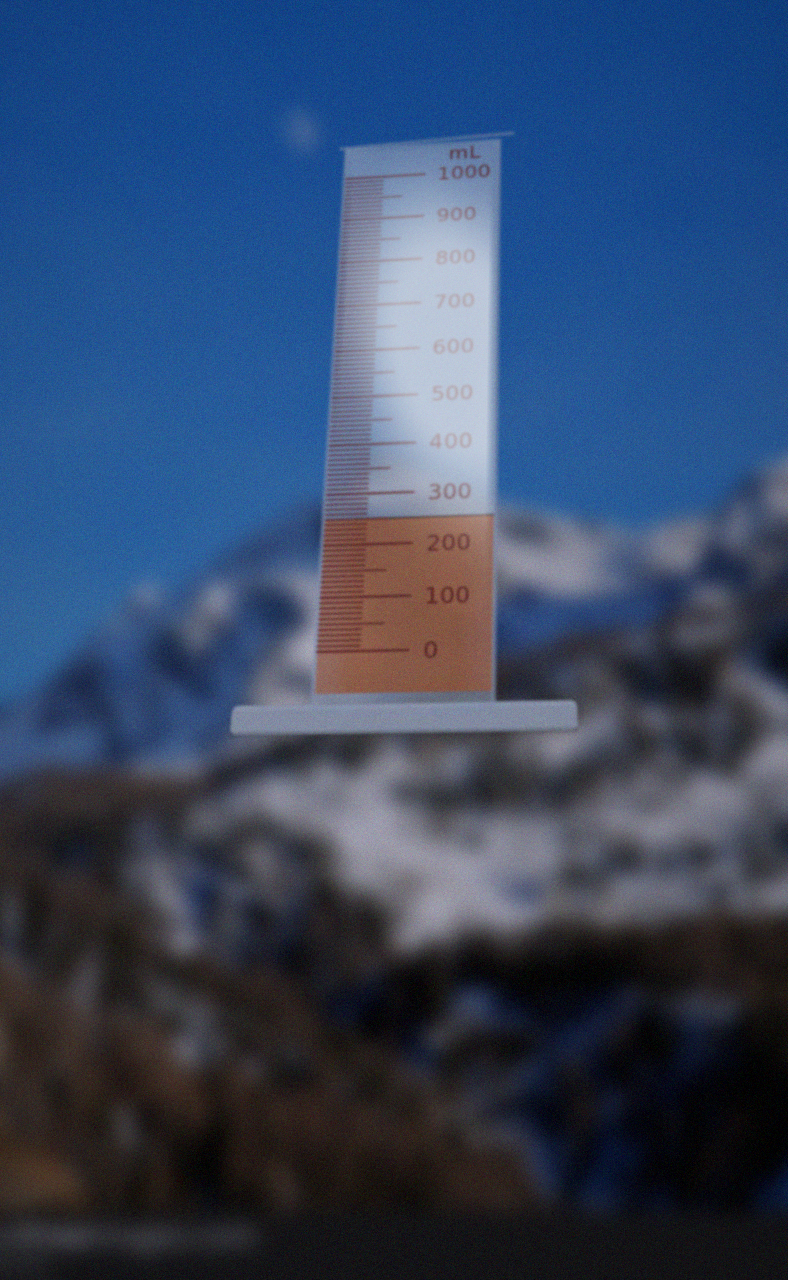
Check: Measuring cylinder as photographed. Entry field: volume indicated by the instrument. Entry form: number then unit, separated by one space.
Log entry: 250 mL
